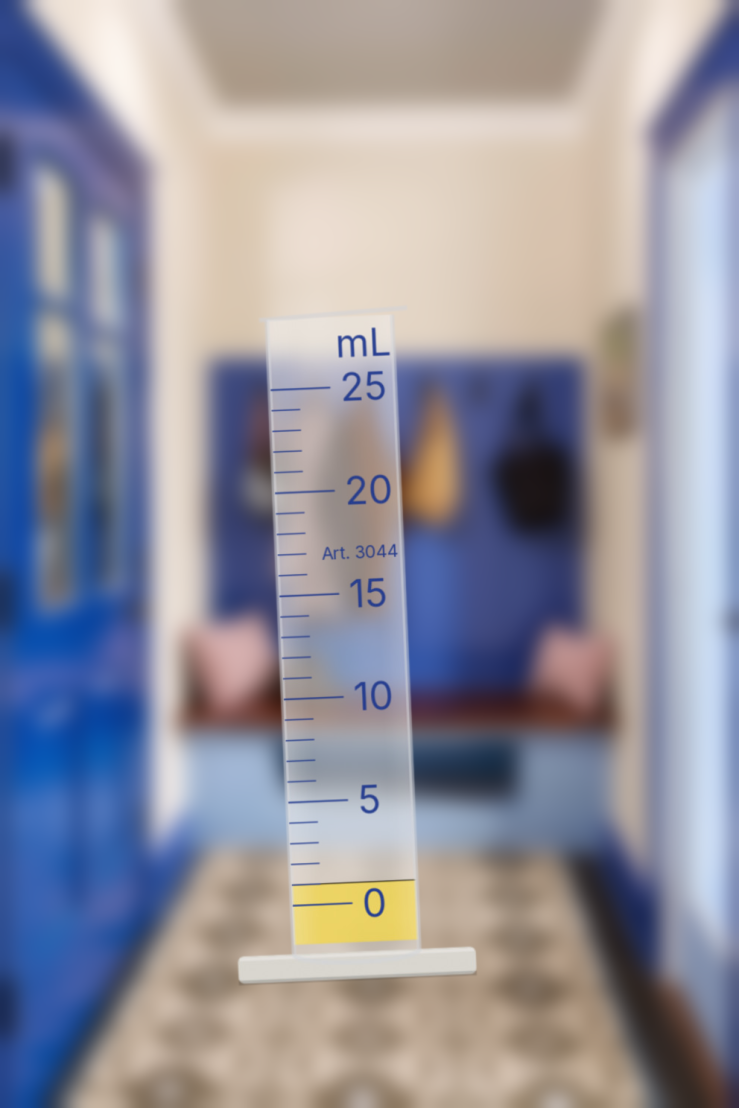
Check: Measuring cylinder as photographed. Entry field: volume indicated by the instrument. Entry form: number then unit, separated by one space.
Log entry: 1 mL
